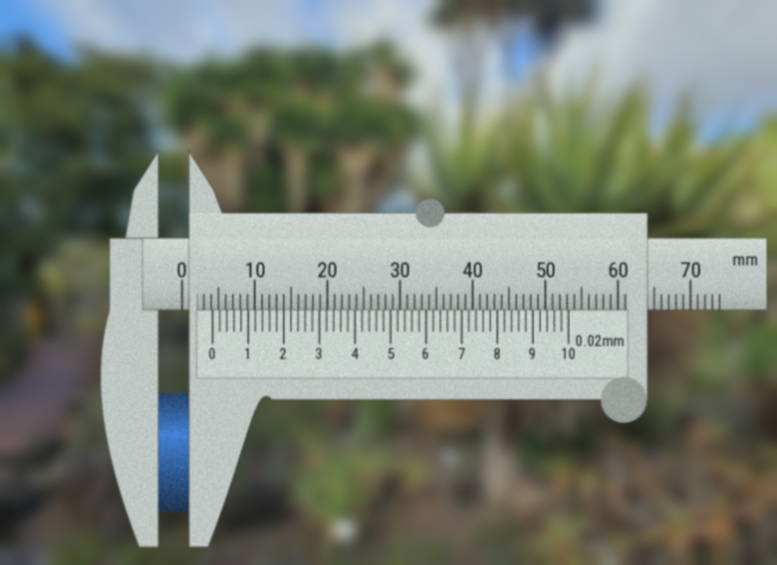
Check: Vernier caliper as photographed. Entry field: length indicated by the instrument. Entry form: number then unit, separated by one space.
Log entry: 4.2 mm
